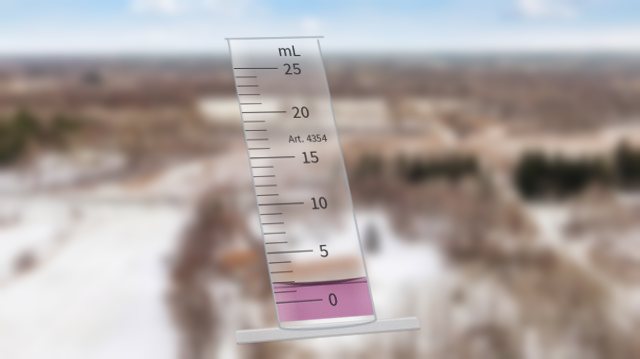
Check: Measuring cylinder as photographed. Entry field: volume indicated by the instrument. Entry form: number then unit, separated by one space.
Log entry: 1.5 mL
